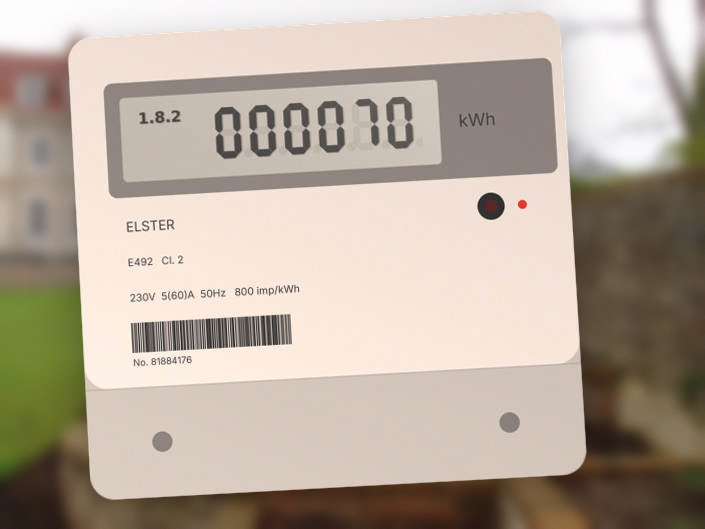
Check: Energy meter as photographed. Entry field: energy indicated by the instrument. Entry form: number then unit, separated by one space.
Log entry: 70 kWh
